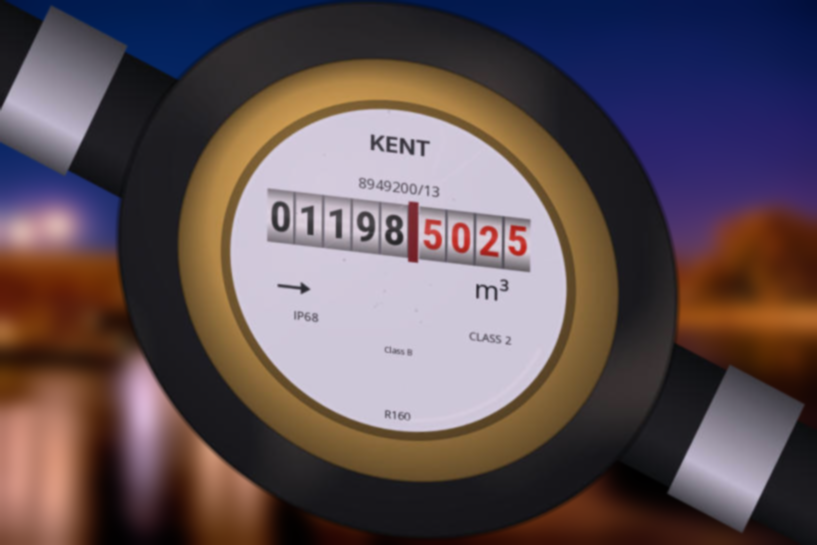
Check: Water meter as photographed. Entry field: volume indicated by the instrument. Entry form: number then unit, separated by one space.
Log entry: 1198.5025 m³
